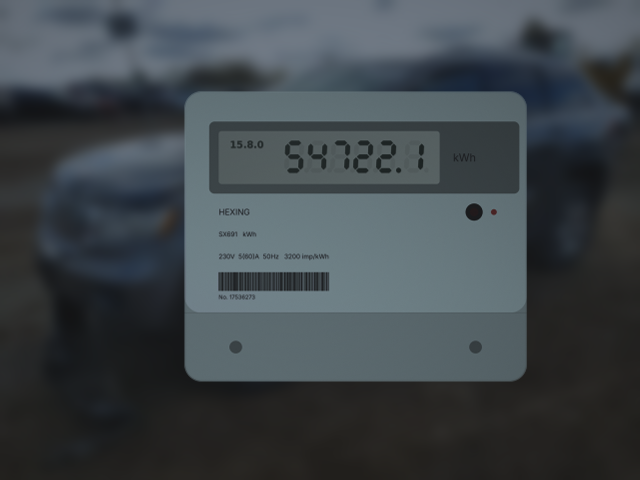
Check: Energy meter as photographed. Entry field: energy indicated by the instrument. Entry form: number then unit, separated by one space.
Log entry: 54722.1 kWh
